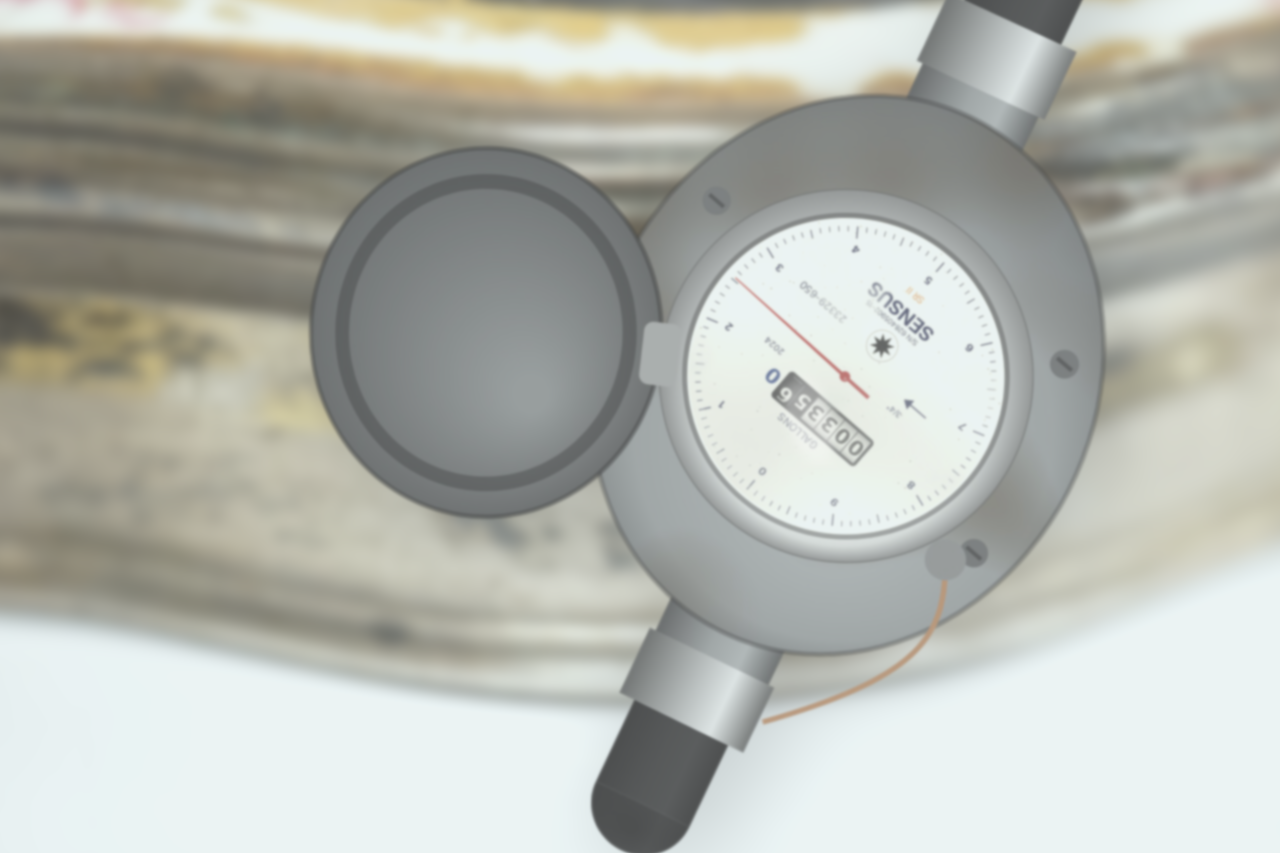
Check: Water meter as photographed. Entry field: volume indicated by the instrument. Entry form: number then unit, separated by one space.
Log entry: 33562.5 gal
